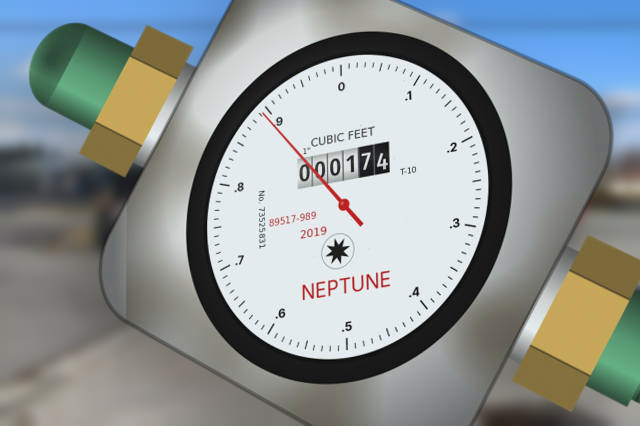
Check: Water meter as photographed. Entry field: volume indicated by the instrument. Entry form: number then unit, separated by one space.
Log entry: 173.89 ft³
